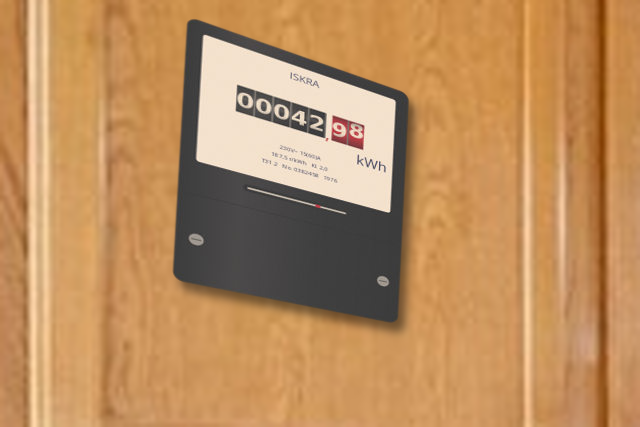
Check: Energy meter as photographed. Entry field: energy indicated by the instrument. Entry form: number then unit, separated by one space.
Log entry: 42.98 kWh
